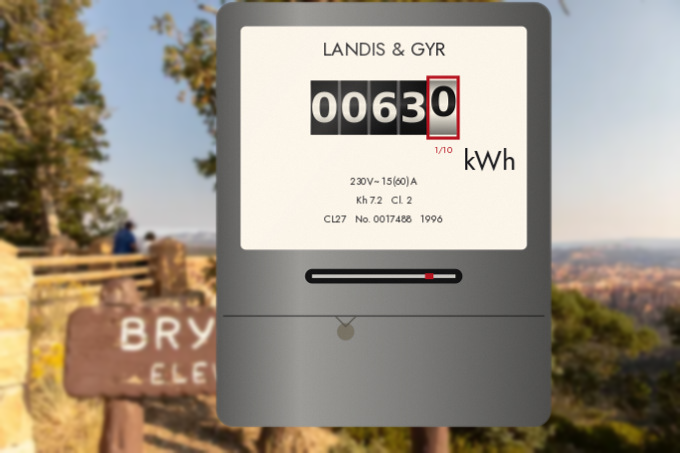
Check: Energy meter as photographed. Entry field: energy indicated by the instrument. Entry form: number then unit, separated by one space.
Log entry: 63.0 kWh
